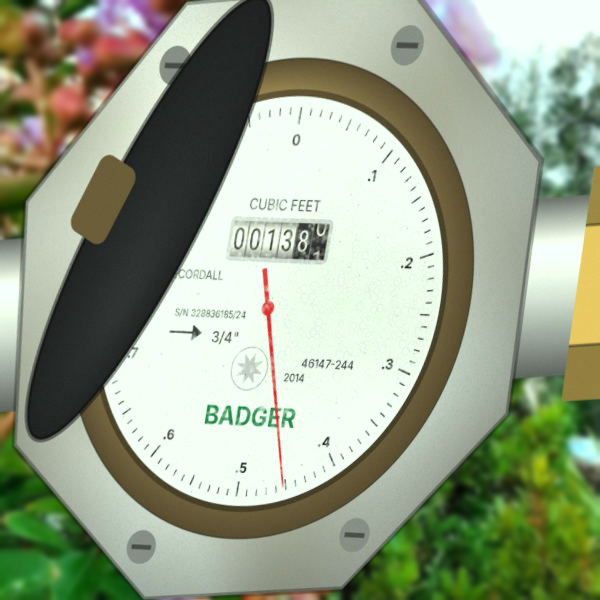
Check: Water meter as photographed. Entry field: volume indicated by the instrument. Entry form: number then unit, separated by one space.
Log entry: 1380.45 ft³
